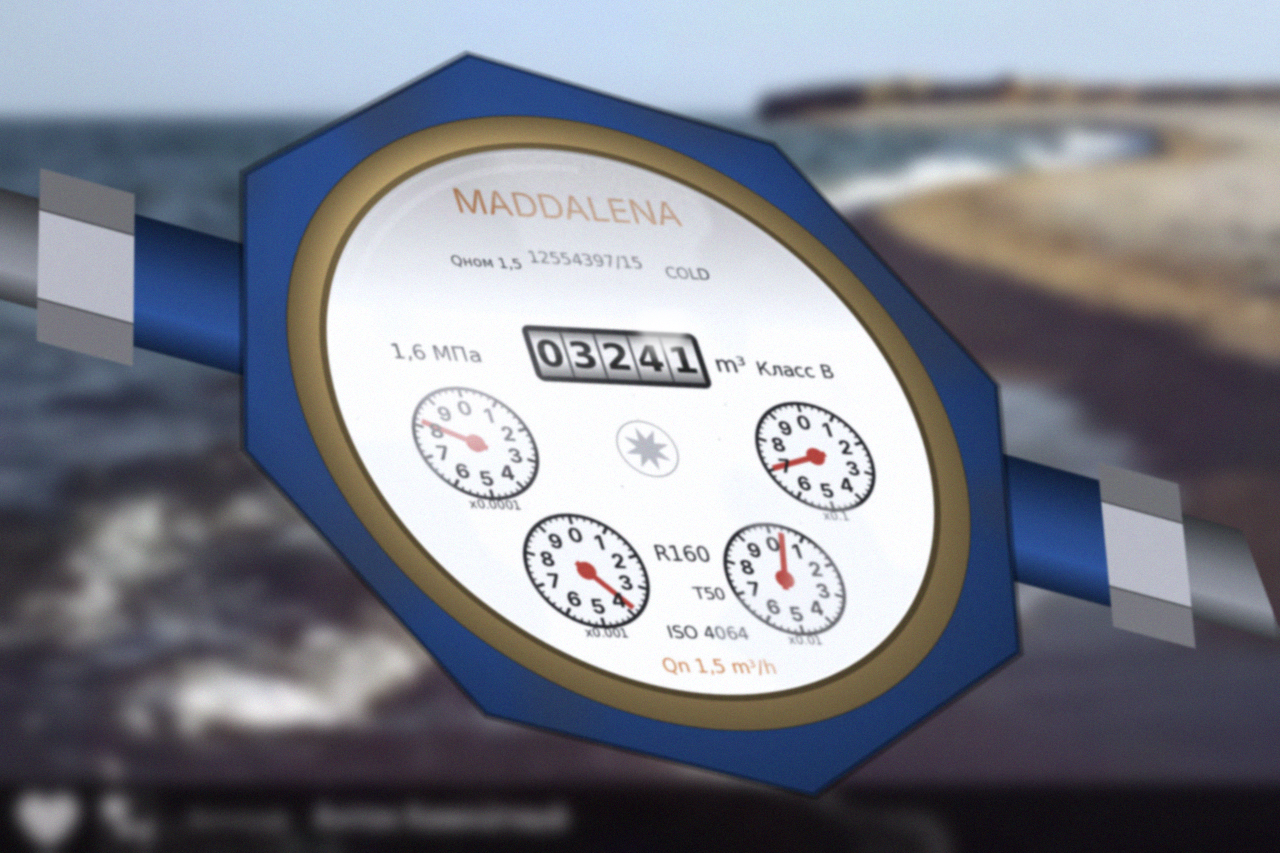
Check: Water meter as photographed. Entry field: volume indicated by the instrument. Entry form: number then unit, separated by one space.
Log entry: 3241.7038 m³
